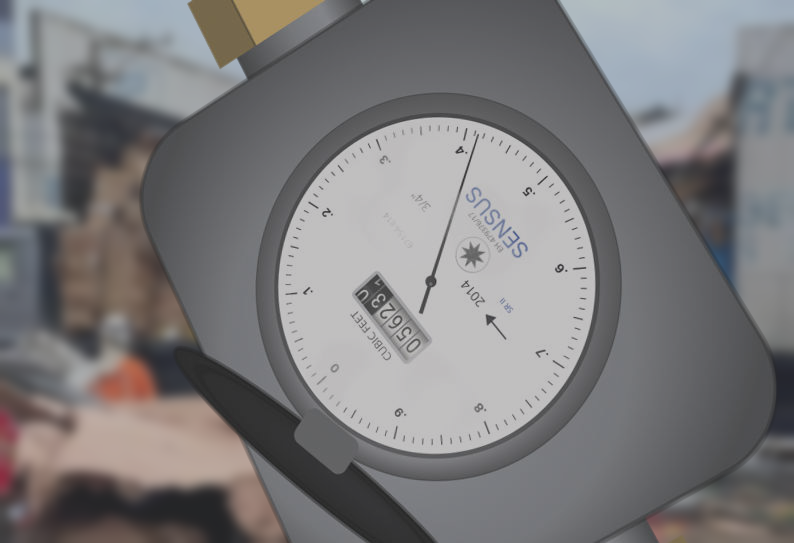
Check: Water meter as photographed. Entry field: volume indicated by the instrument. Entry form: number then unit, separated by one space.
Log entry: 56230.41 ft³
